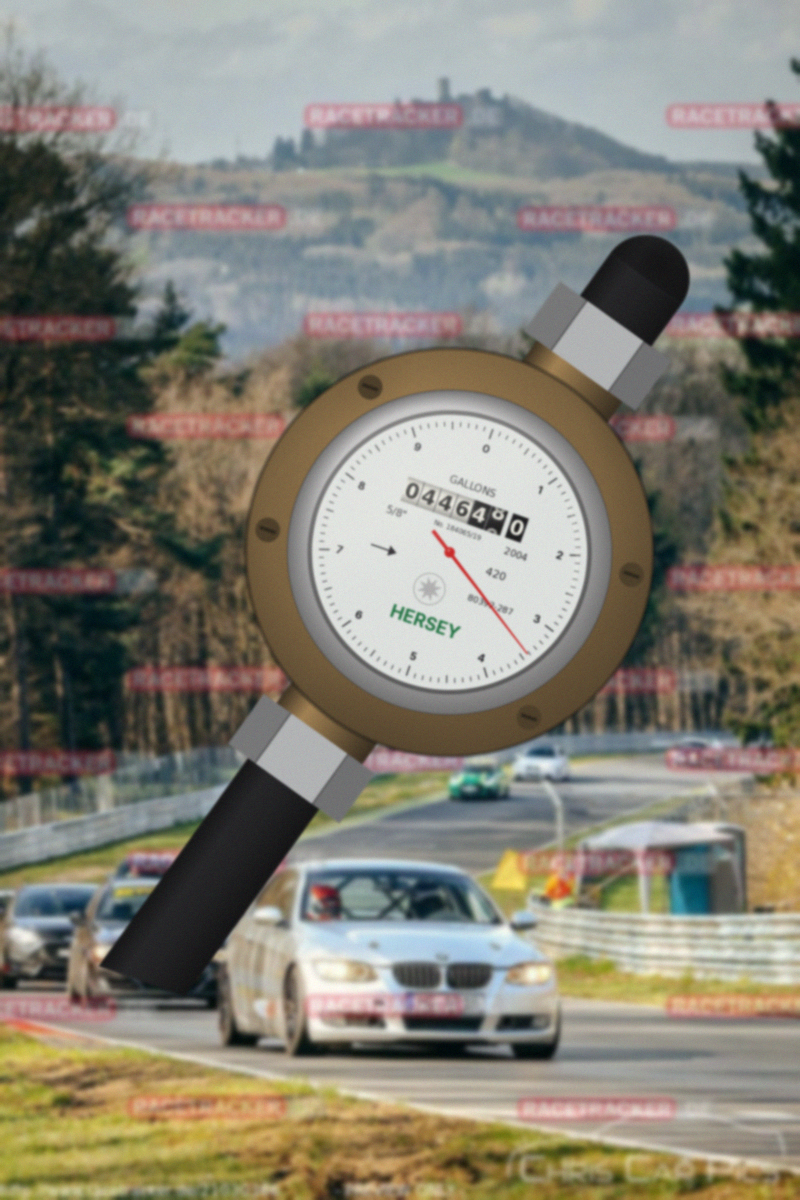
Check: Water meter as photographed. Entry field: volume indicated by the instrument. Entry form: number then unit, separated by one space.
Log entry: 446483.4 gal
